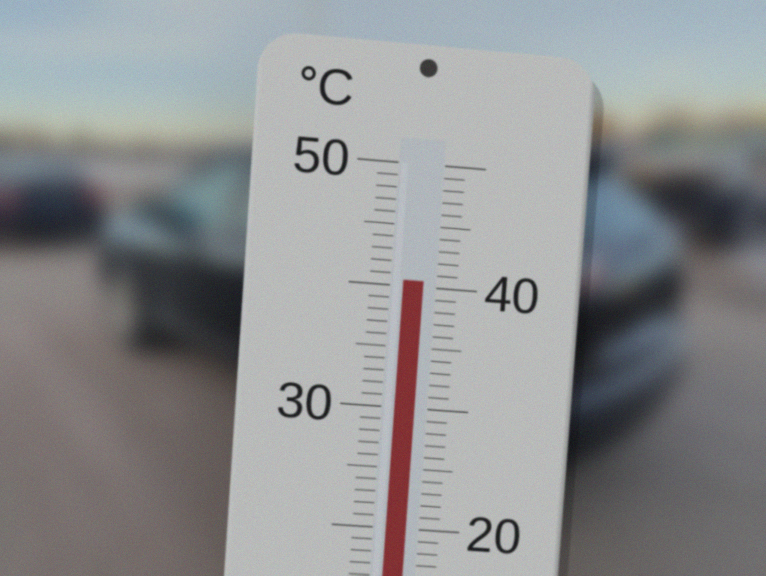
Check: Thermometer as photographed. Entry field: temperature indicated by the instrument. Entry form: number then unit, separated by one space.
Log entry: 40.5 °C
